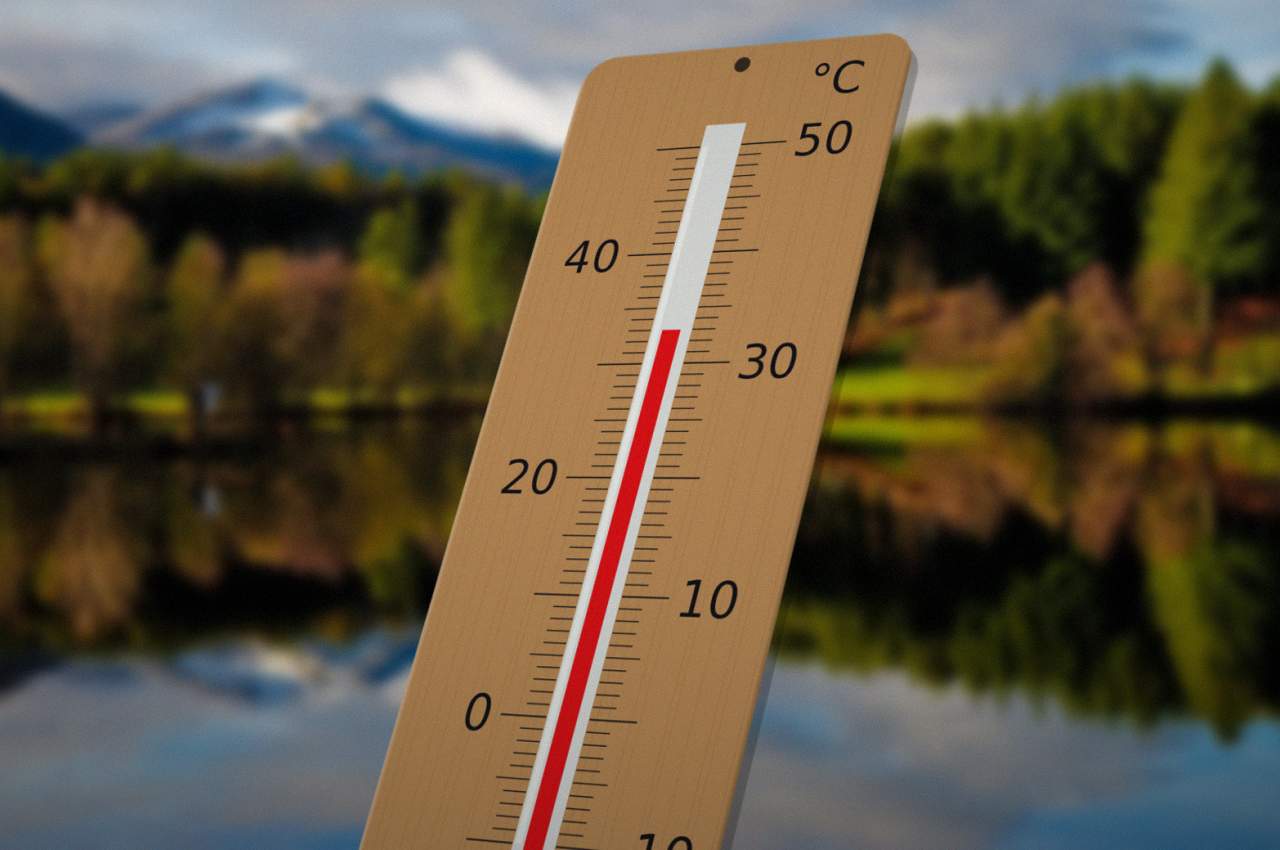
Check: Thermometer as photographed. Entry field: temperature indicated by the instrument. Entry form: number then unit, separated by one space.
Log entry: 33 °C
